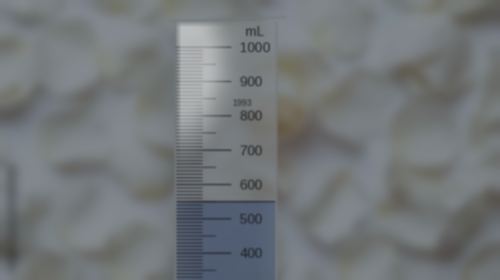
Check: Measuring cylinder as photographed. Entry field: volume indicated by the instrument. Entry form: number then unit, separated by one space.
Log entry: 550 mL
